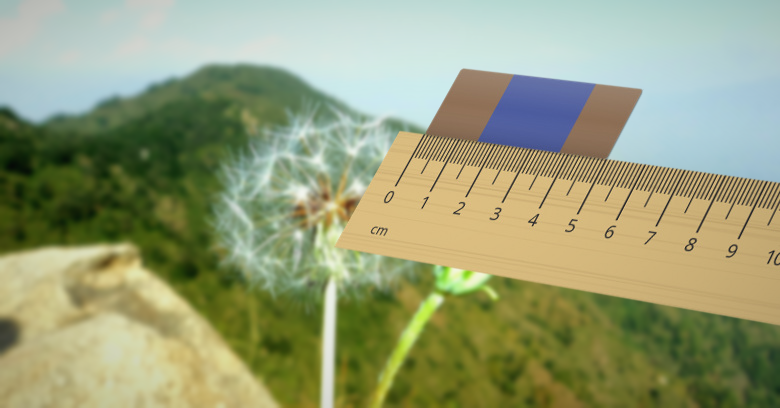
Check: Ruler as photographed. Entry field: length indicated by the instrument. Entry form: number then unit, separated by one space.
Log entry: 5 cm
